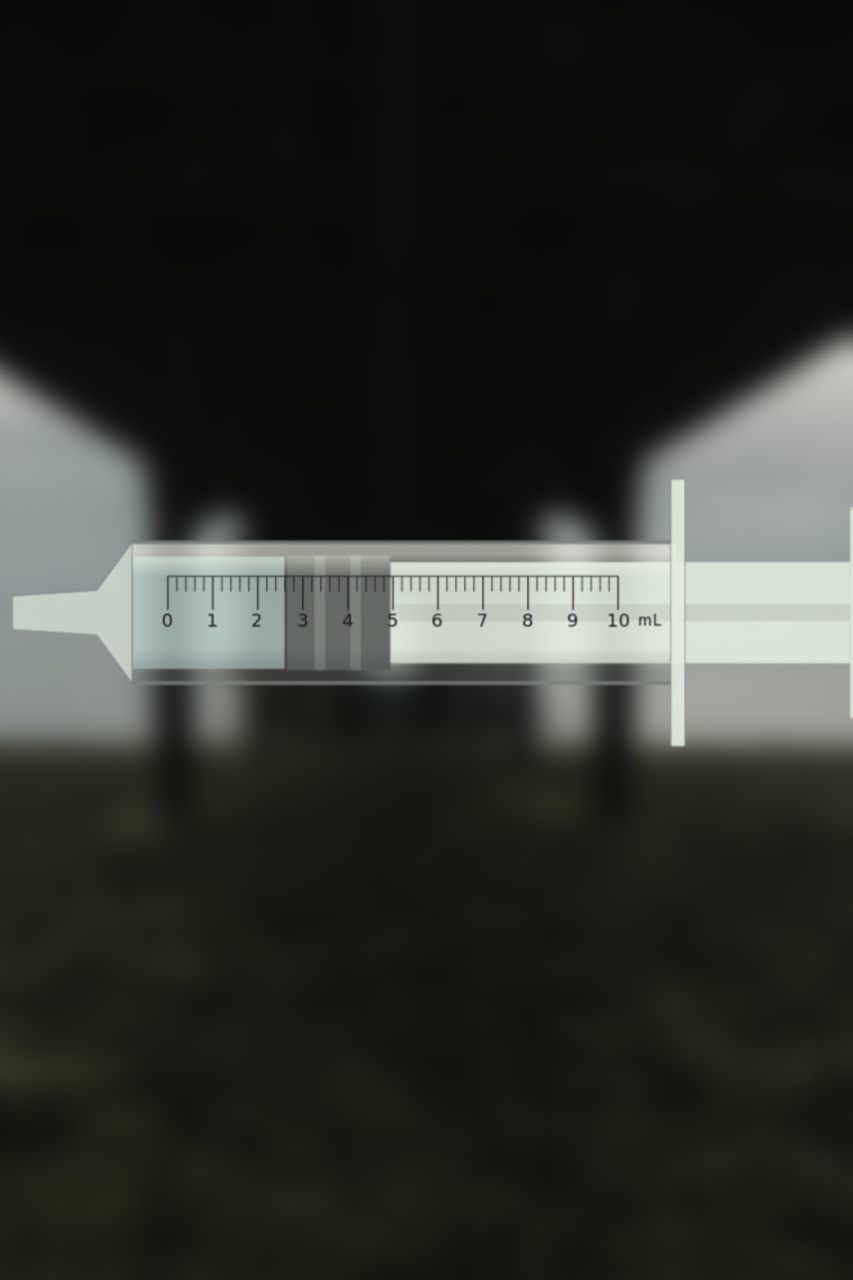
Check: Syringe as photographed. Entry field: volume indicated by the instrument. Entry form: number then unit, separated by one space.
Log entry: 2.6 mL
